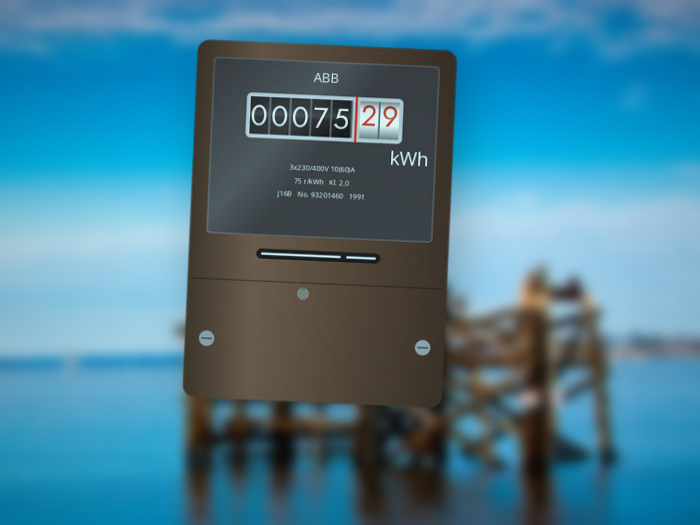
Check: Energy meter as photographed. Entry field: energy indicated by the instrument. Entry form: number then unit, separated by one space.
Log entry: 75.29 kWh
